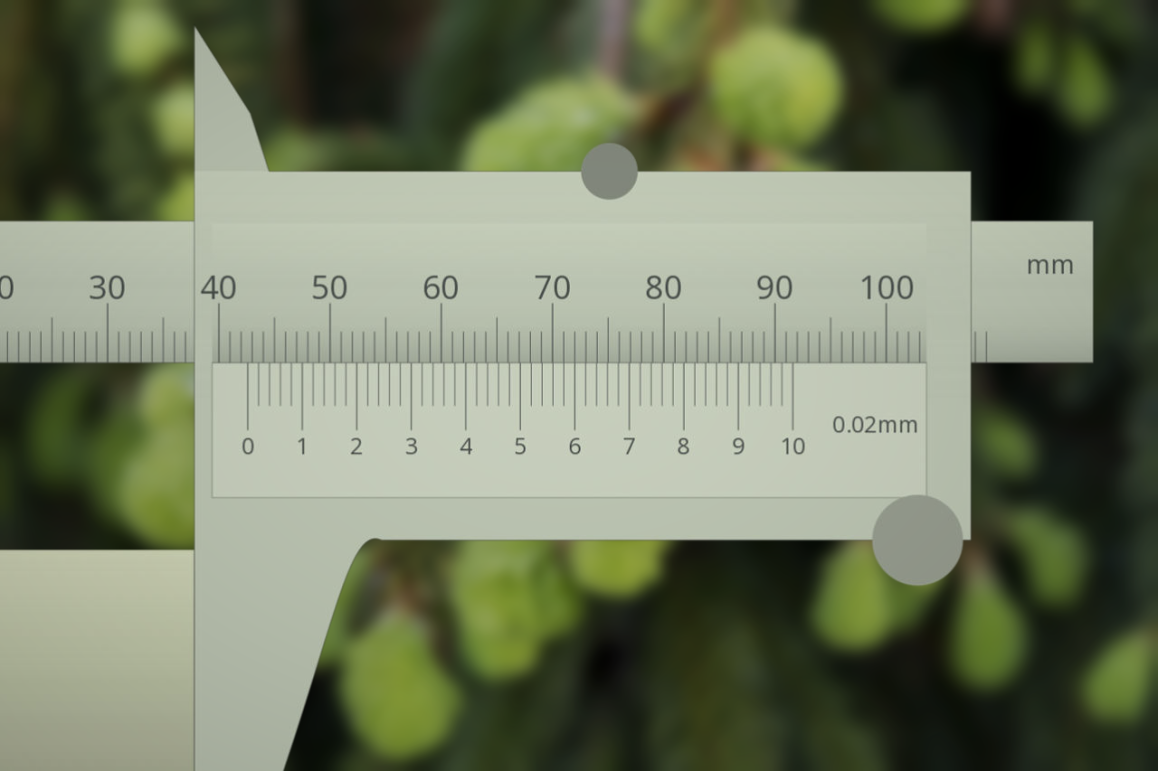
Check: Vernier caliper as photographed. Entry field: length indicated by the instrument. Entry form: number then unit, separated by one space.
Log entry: 42.6 mm
